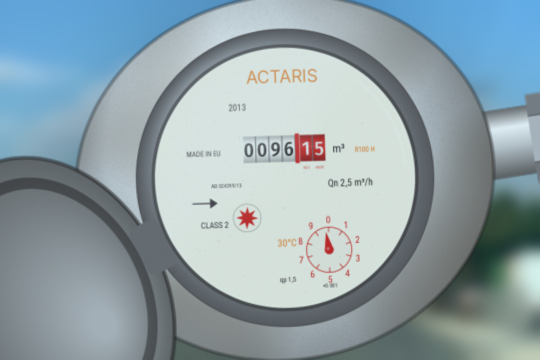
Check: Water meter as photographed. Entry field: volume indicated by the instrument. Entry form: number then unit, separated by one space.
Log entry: 96.149 m³
